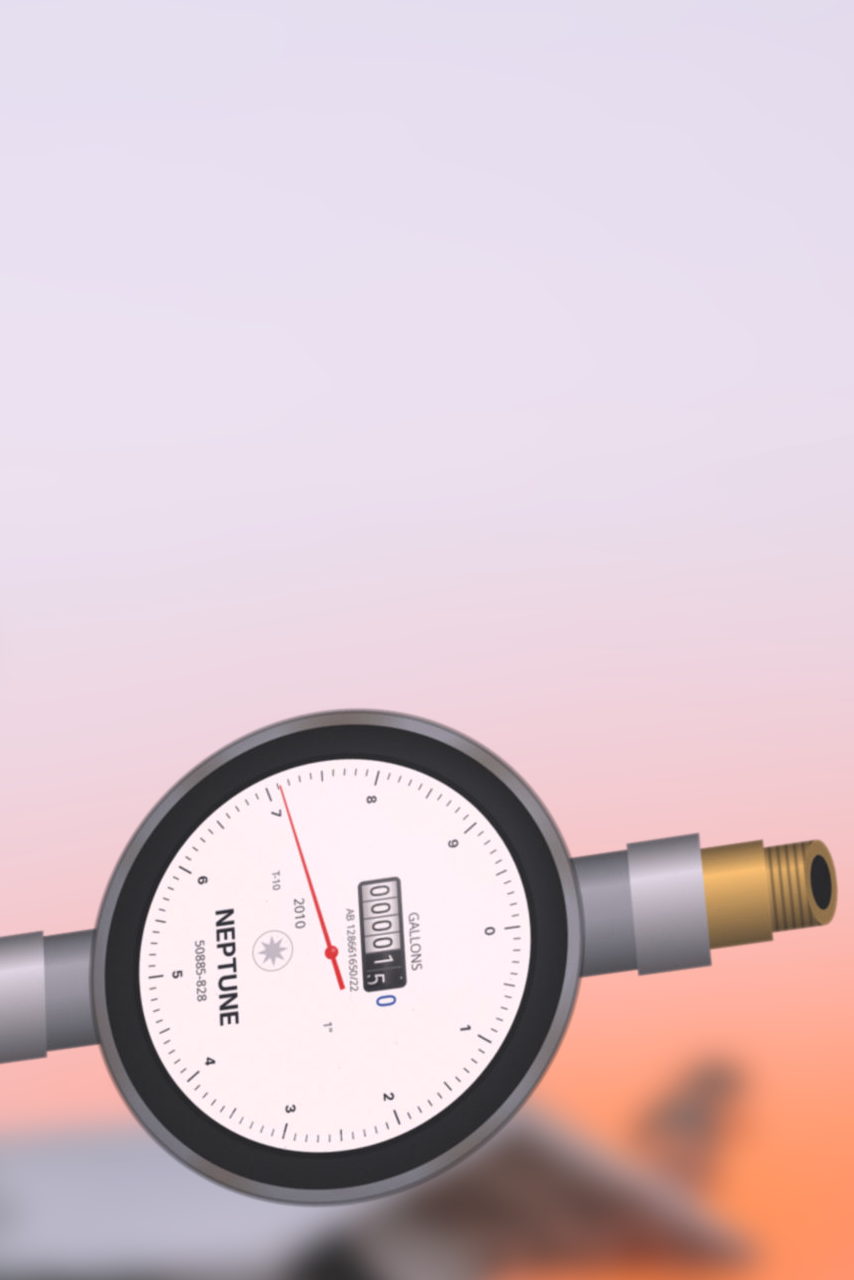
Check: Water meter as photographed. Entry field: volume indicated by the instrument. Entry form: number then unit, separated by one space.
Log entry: 147.1 gal
